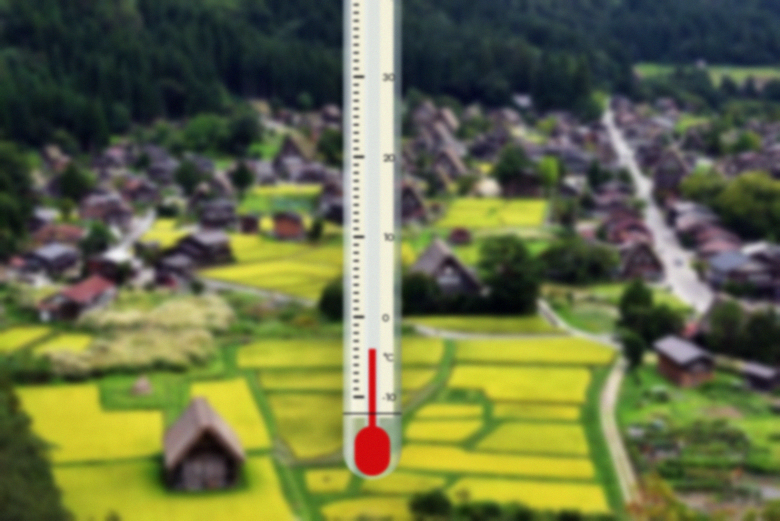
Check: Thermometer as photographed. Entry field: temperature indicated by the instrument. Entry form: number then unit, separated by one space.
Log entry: -4 °C
